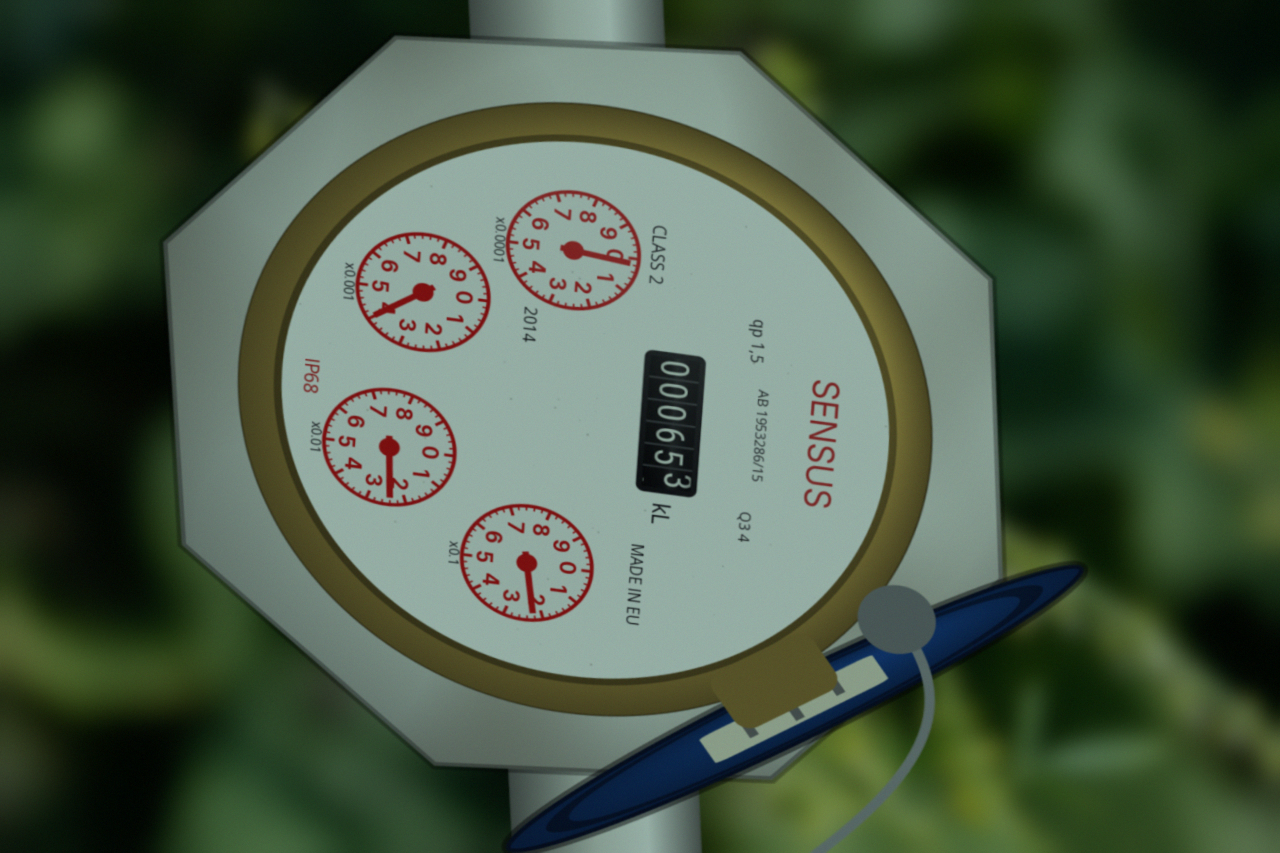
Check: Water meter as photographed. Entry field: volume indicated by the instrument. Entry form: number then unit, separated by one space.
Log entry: 653.2240 kL
